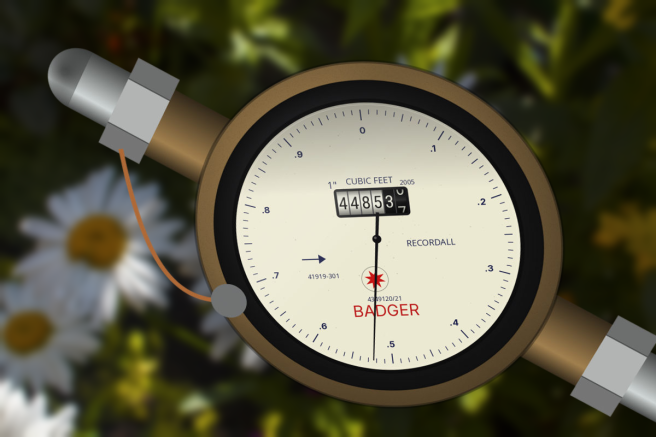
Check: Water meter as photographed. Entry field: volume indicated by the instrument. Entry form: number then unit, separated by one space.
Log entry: 448536.52 ft³
